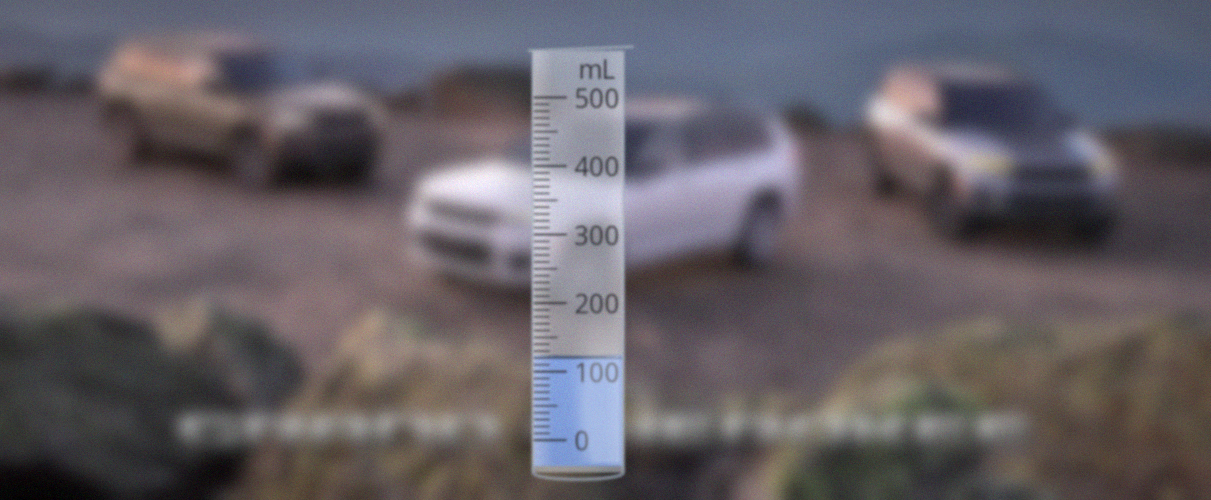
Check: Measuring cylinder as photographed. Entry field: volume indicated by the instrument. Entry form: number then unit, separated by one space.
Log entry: 120 mL
